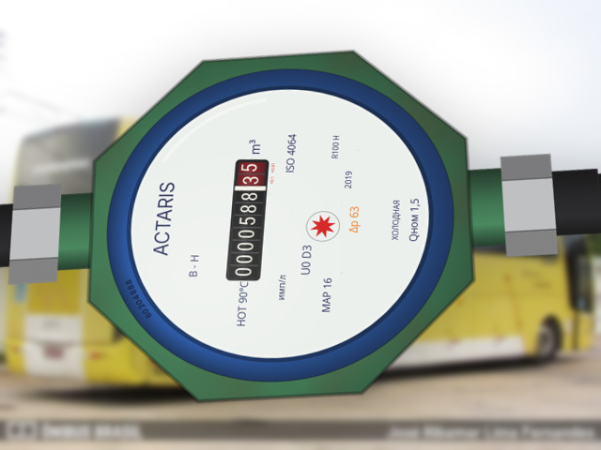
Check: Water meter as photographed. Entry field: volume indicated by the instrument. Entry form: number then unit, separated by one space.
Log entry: 588.35 m³
